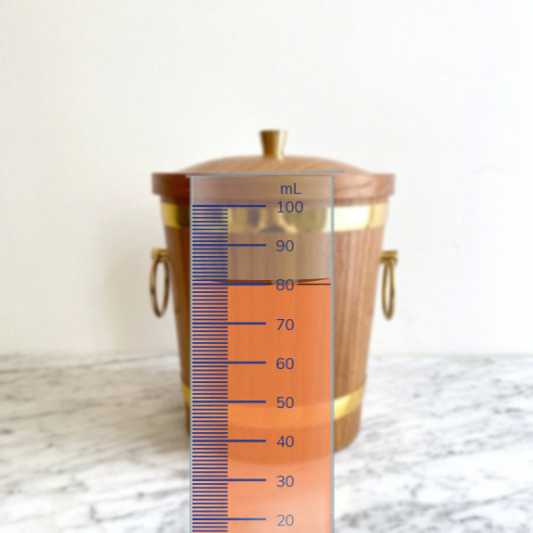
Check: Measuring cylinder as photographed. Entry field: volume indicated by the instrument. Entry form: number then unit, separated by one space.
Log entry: 80 mL
